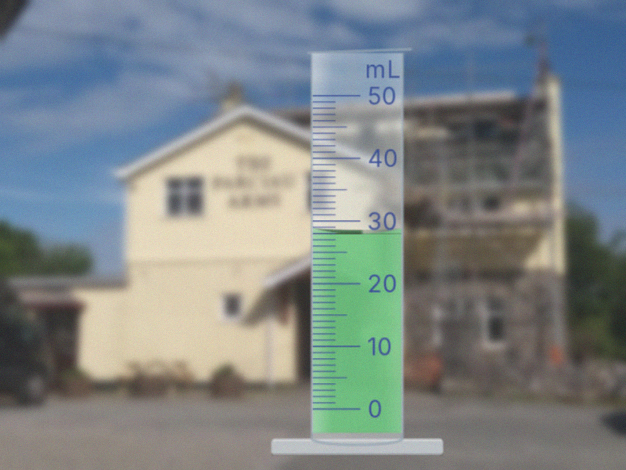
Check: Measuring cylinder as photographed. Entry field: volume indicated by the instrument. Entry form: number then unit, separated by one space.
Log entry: 28 mL
